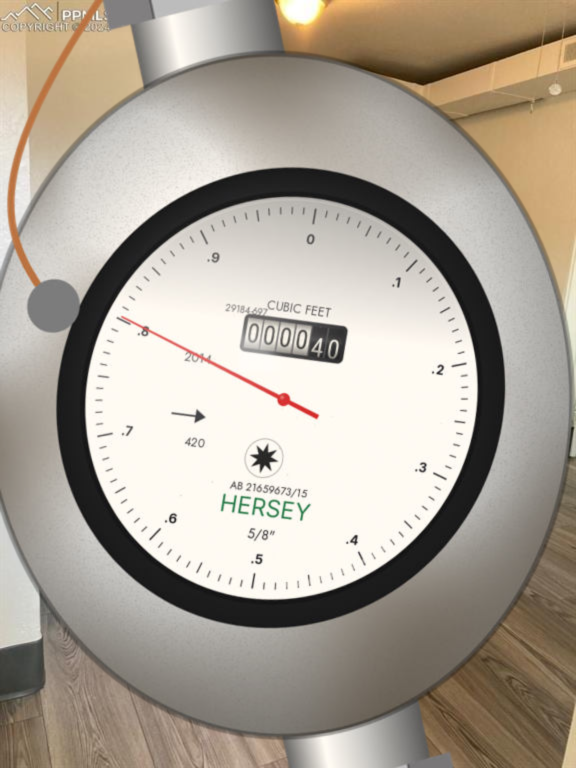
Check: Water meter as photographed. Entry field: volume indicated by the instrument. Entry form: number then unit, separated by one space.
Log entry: 39.80 ft³
